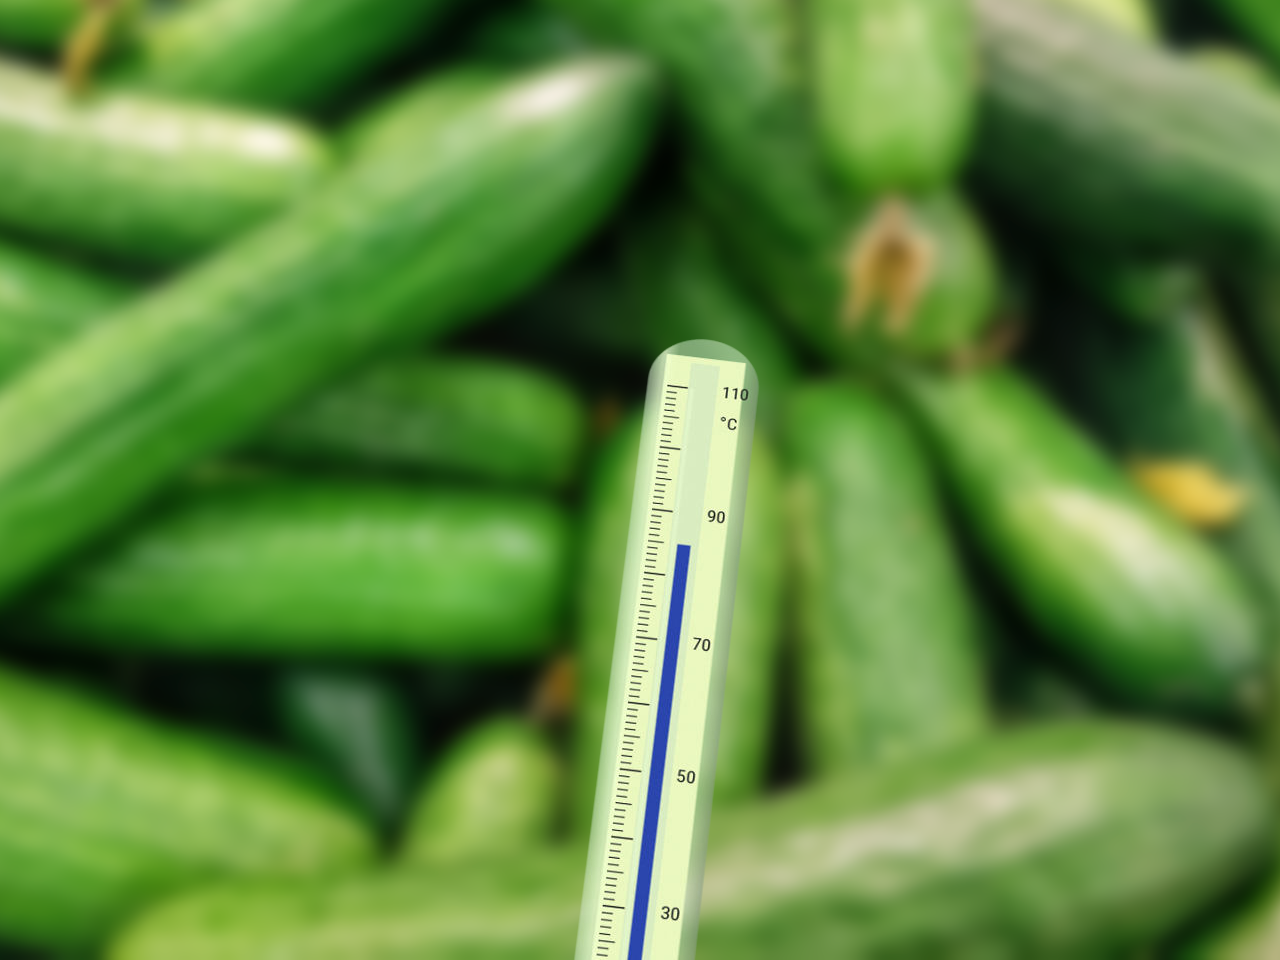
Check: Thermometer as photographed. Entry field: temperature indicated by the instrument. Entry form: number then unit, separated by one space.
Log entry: 85 °C
